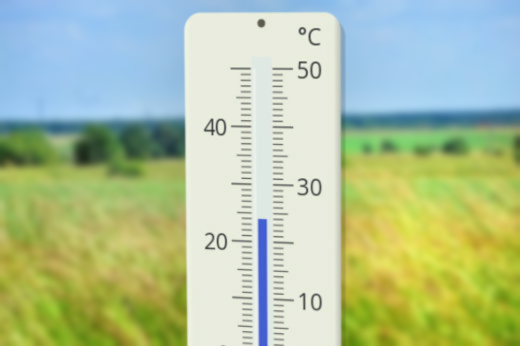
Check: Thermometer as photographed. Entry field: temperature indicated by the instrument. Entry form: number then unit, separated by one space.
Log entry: 24 °C
